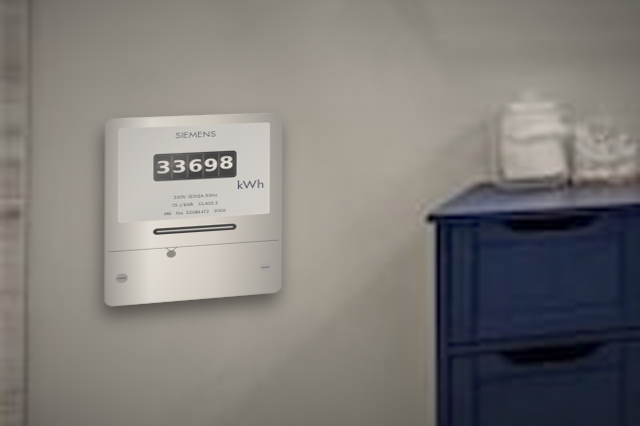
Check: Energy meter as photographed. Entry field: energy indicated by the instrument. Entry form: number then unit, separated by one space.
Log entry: 33698 kWh
